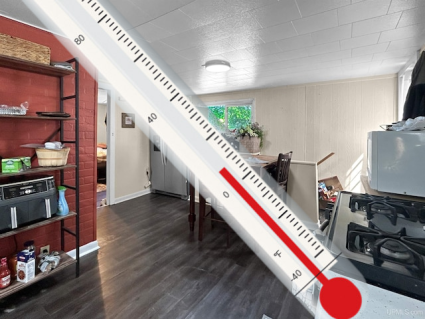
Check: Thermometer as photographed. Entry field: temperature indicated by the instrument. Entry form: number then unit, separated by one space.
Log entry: 8 °F
